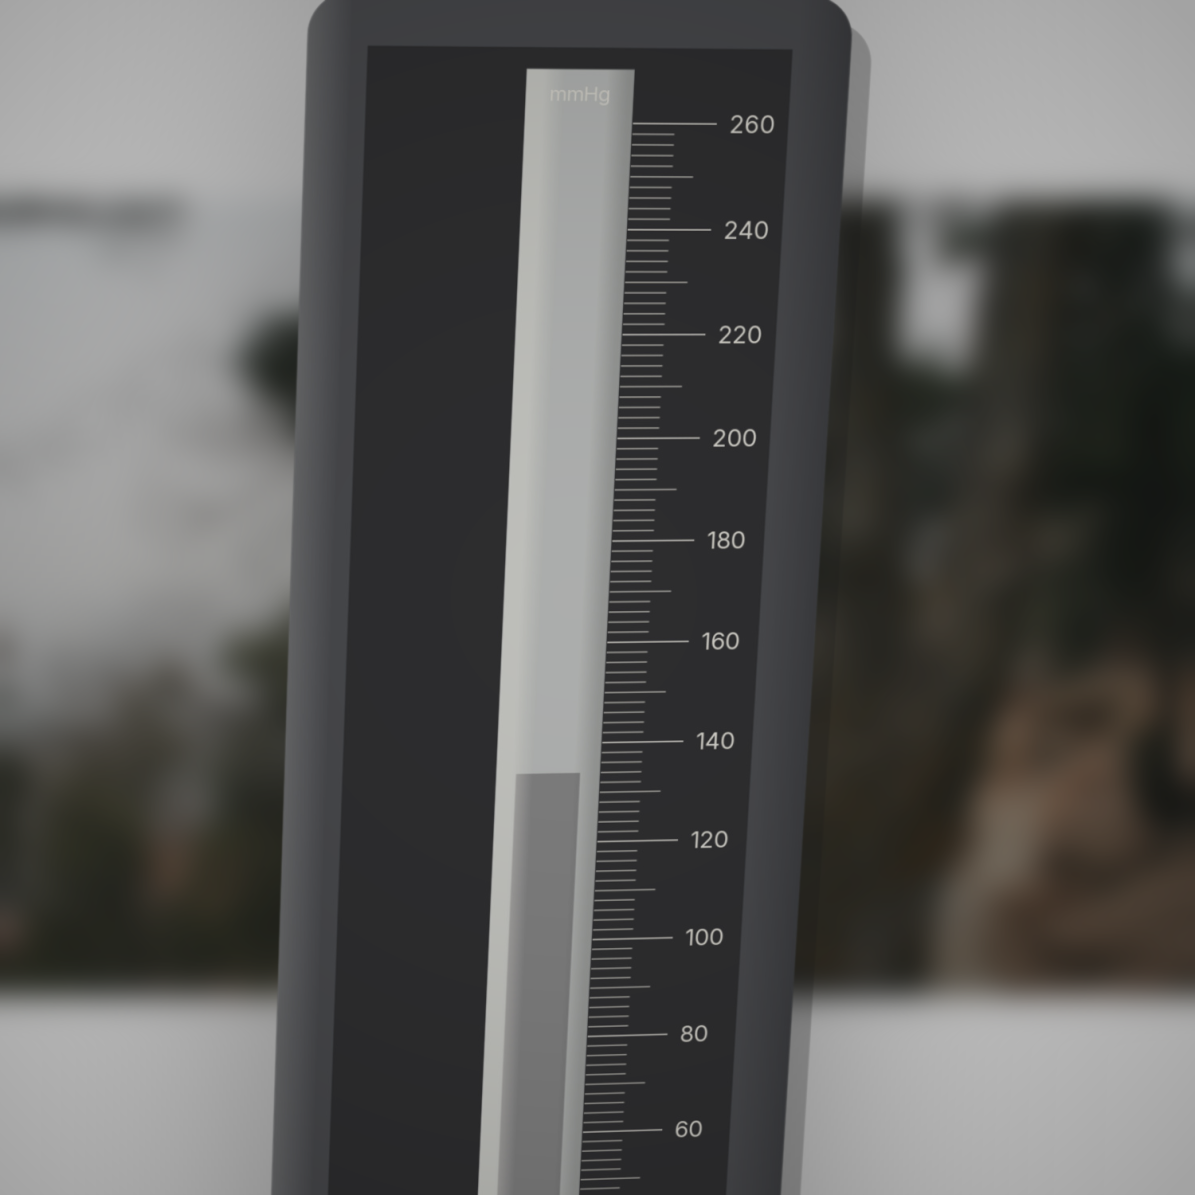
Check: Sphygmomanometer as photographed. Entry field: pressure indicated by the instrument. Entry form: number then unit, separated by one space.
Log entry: 134 mmHg
